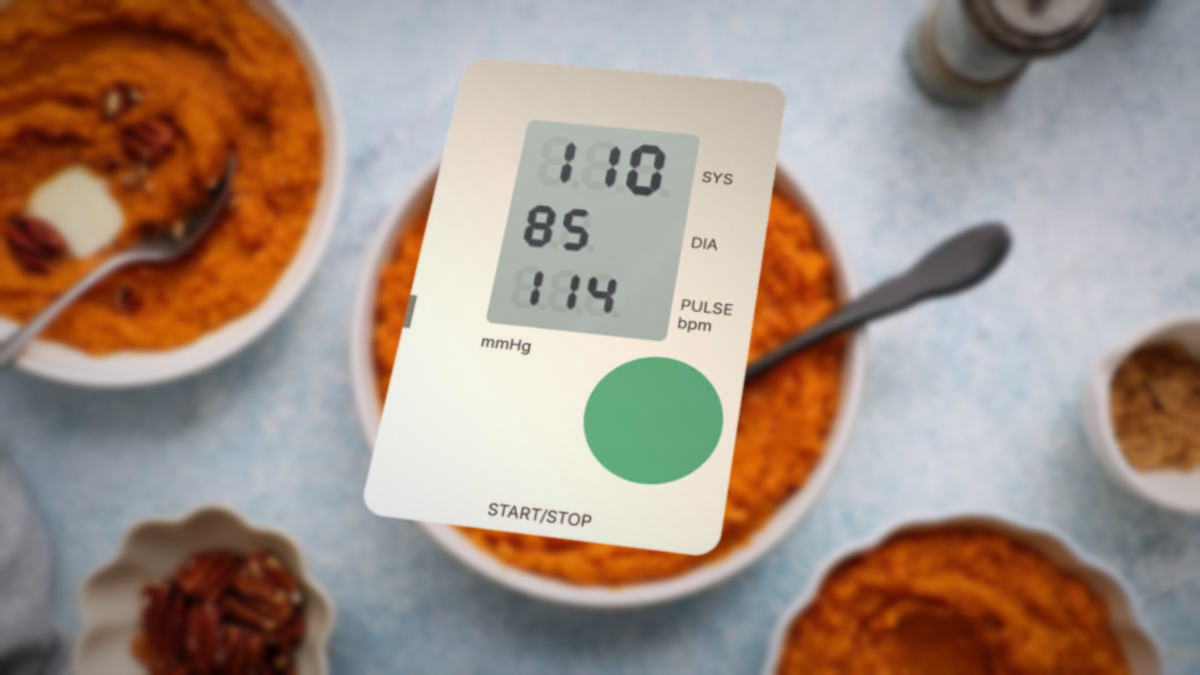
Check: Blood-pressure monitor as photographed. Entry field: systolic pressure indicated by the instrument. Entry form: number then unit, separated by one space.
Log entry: 110 mmHg
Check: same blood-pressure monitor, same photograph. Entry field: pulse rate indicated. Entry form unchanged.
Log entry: 114 bpm
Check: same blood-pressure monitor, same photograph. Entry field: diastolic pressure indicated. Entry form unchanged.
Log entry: 85 mmHg
